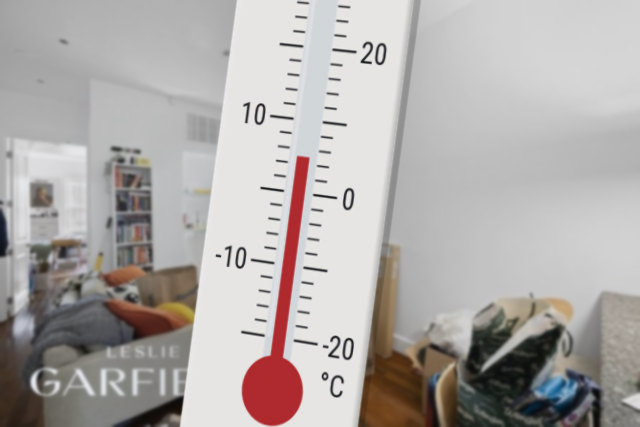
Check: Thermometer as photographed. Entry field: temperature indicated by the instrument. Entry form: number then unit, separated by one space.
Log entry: 5 °C
